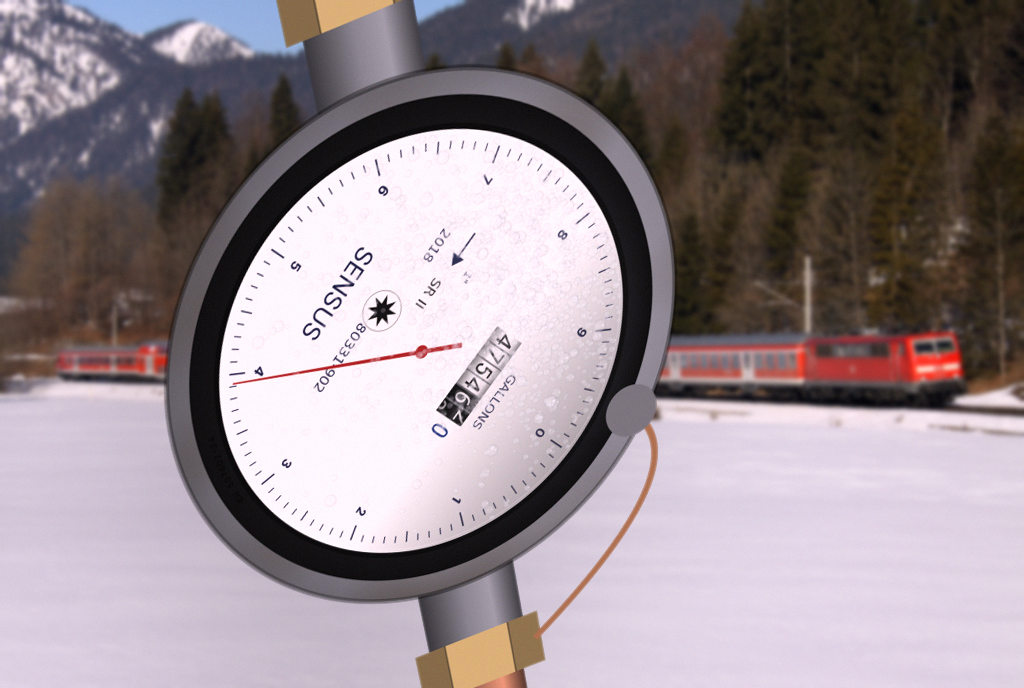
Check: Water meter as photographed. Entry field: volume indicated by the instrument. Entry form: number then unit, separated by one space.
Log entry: 4754623.9 gal
